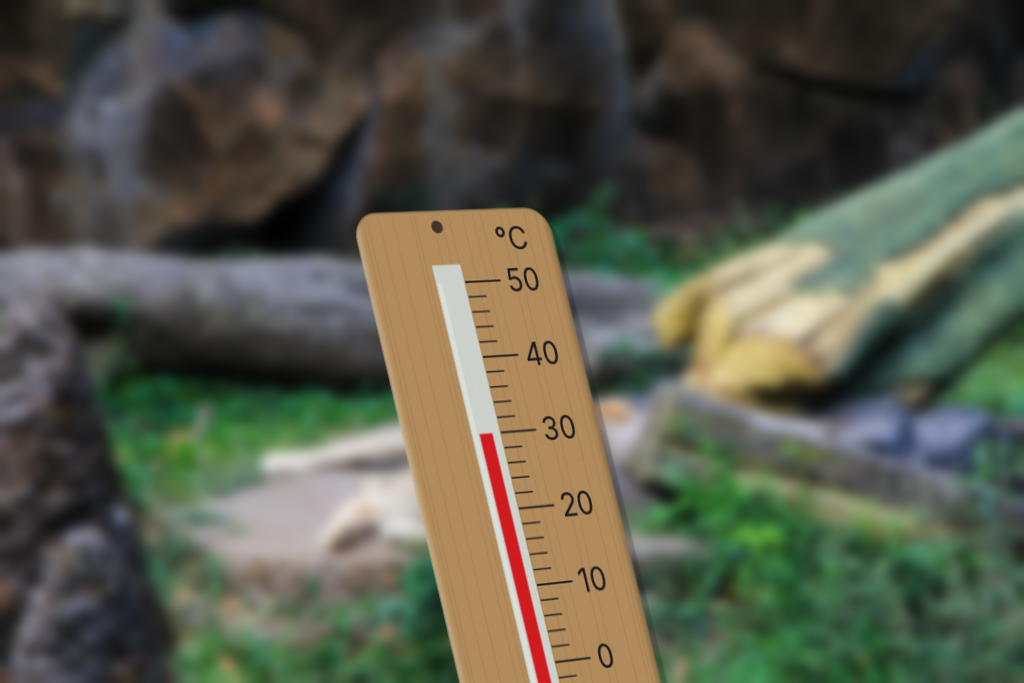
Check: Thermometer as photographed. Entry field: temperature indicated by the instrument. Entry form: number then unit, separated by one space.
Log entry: 30 °C
